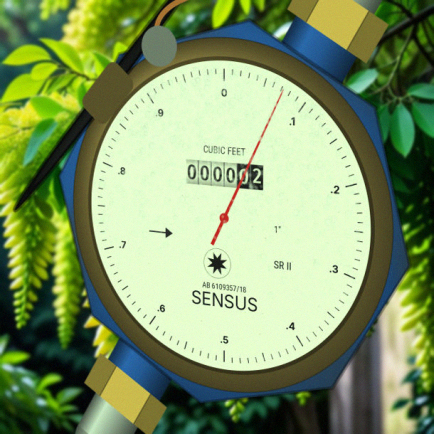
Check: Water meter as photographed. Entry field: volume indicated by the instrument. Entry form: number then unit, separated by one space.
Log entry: 2.07 ft³
